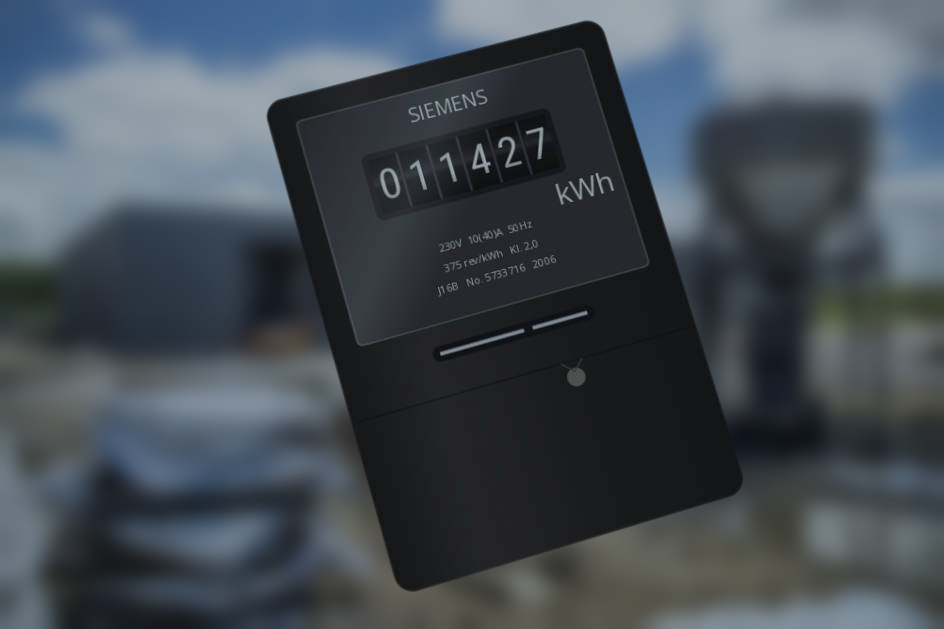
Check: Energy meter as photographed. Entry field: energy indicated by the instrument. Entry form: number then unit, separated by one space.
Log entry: 11427 kWh
